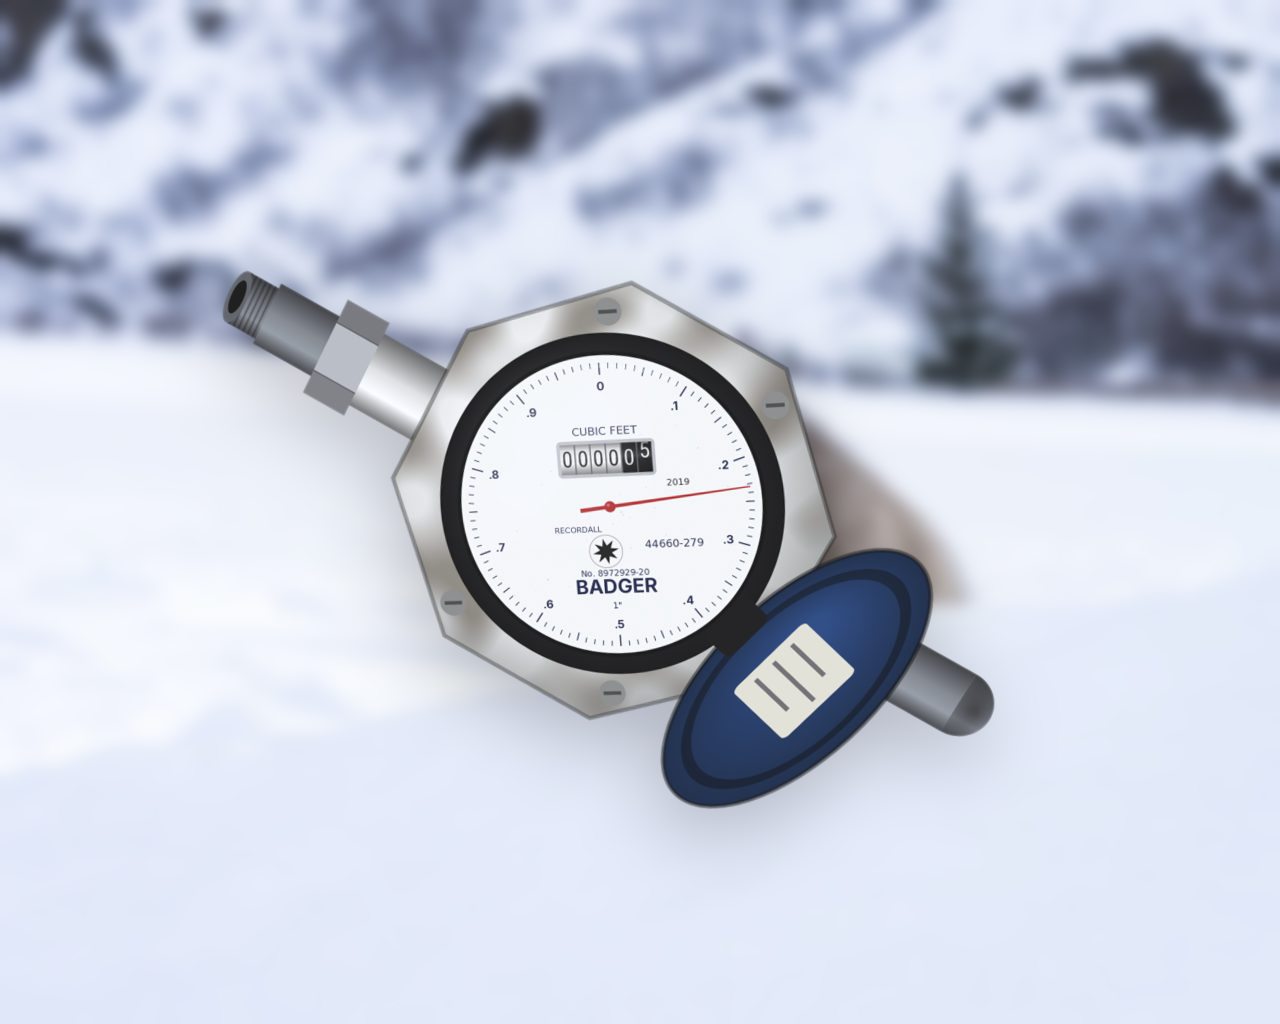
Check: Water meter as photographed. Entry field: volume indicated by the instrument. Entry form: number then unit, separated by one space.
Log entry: 5.23 ft³
